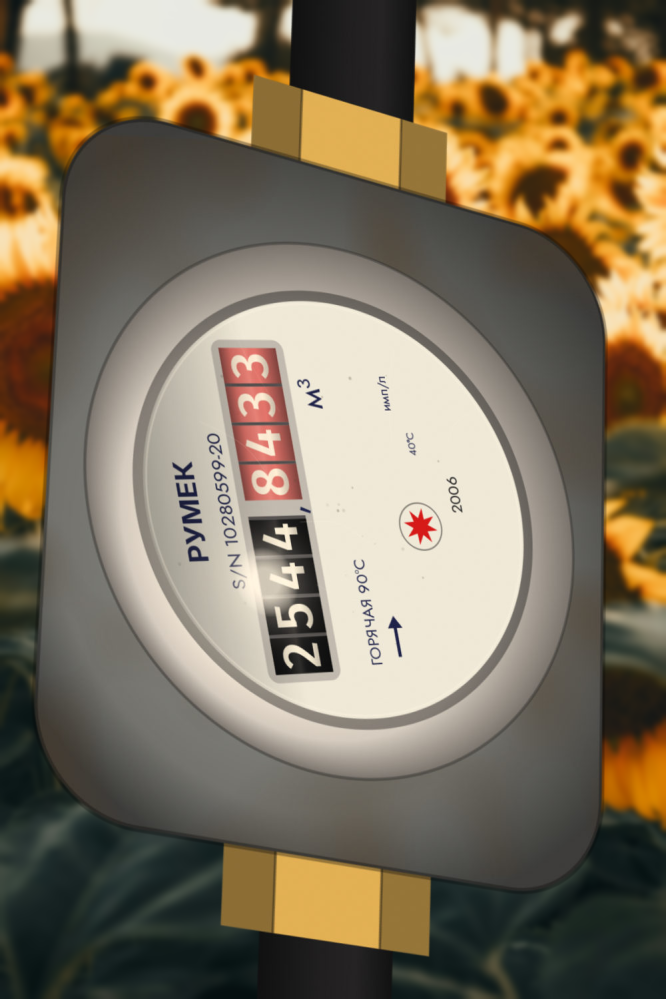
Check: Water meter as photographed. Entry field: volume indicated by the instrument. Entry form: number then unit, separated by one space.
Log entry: 2544.8433 m³
